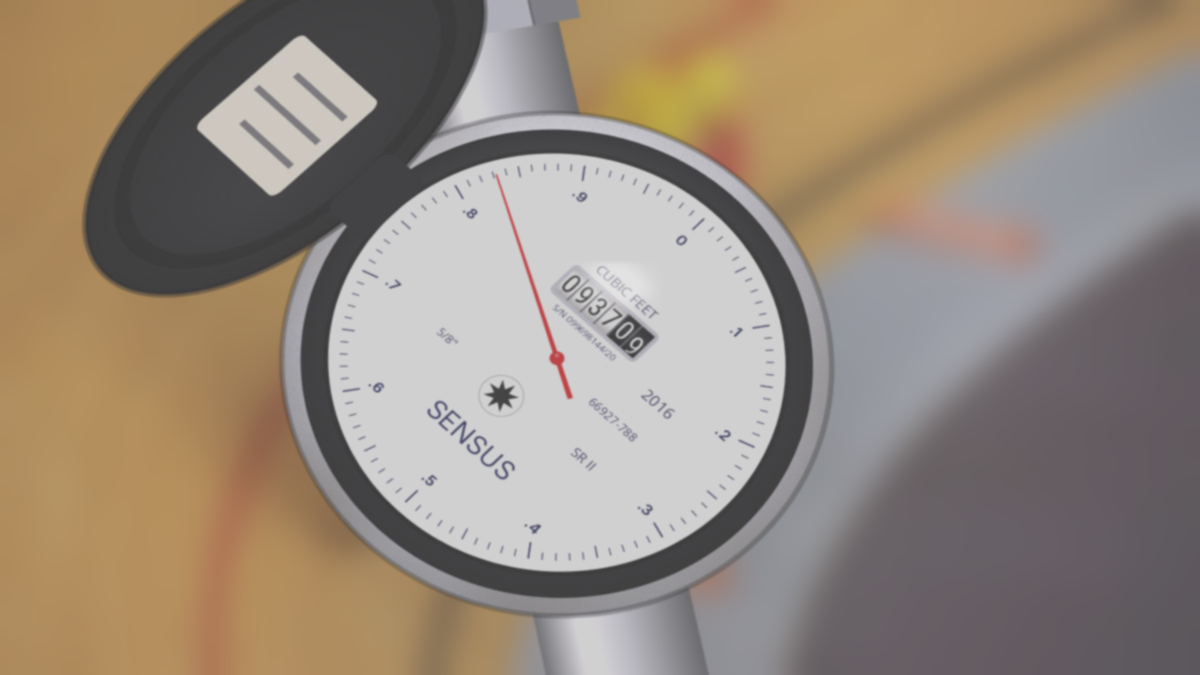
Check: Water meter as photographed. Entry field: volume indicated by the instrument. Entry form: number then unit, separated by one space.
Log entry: 93708.83 ft³
